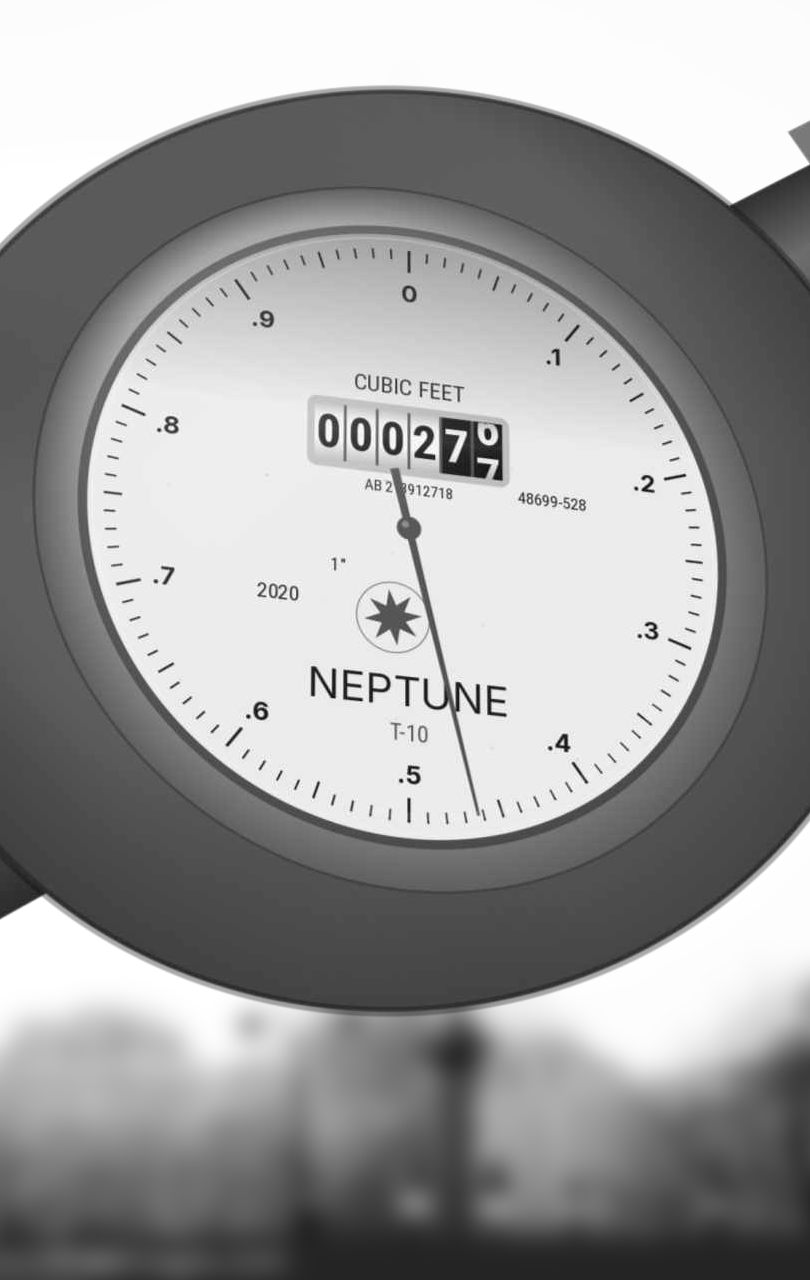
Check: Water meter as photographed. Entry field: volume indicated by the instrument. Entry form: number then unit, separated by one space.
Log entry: 276.46 ft³
